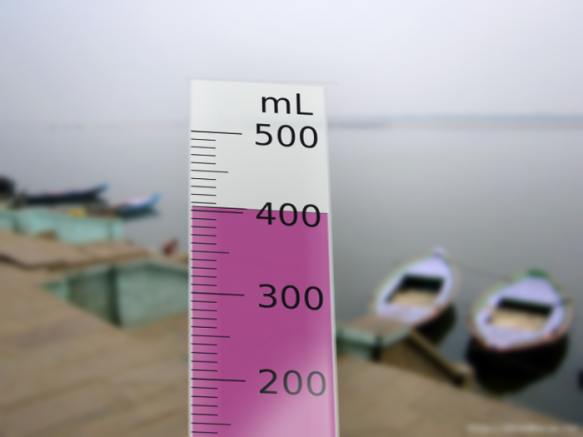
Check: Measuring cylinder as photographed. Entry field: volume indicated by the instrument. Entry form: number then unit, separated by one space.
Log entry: 405 mL
